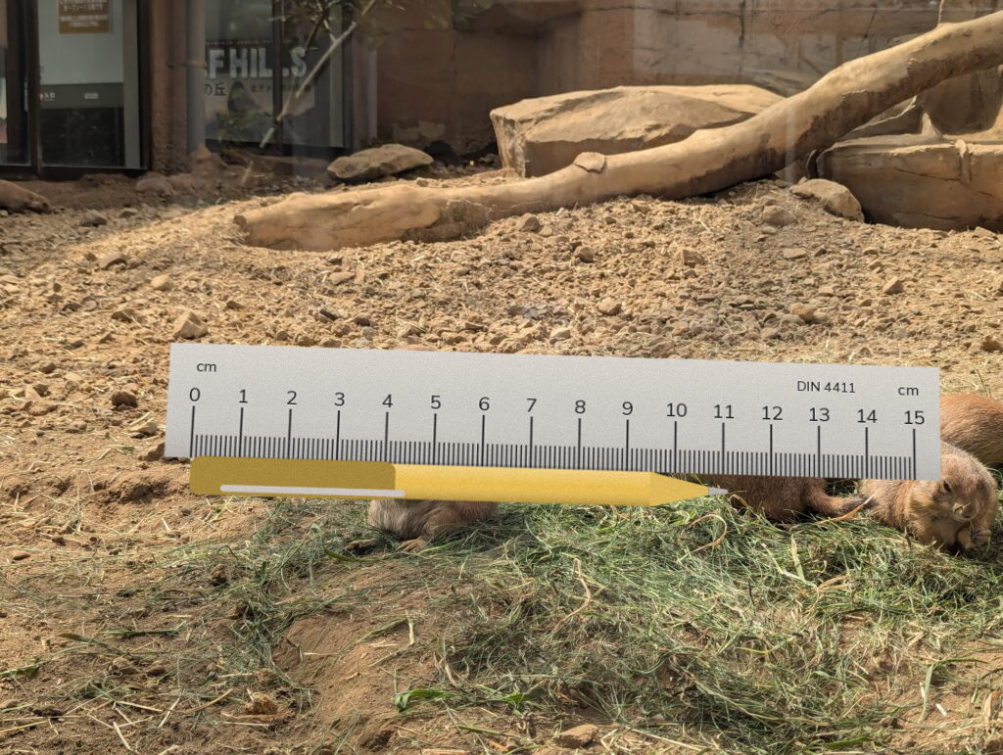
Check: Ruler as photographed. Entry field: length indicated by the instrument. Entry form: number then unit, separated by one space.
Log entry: 11.1 cm
